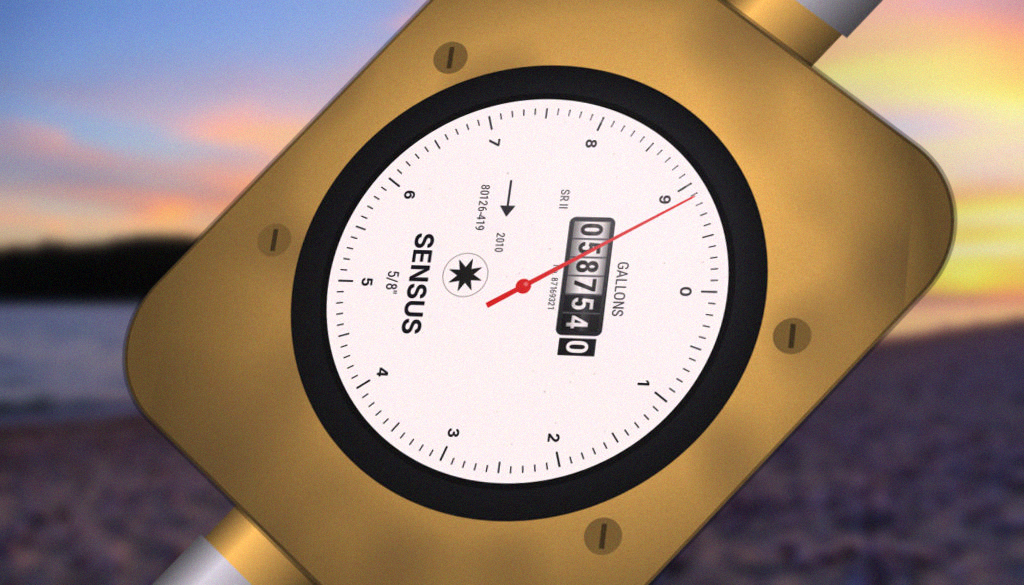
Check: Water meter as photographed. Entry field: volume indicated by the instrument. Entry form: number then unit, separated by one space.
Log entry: 587539.1 gal
